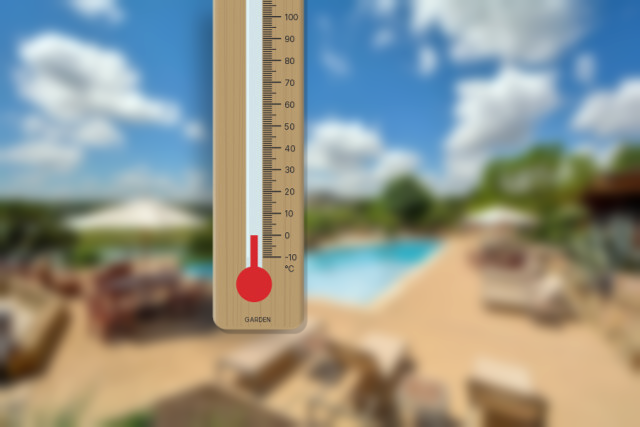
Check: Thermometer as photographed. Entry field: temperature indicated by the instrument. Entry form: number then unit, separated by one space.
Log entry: 0 °C
